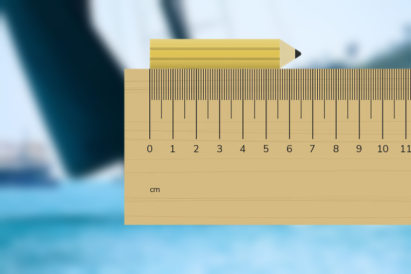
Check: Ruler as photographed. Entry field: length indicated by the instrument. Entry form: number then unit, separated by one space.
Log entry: 6.5 cm
